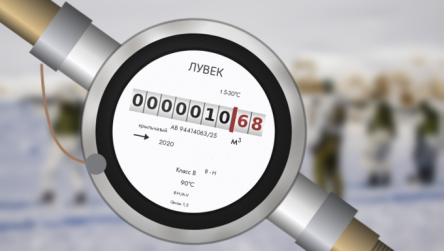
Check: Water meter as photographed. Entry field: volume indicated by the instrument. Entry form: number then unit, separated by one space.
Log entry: 10.68 m³
